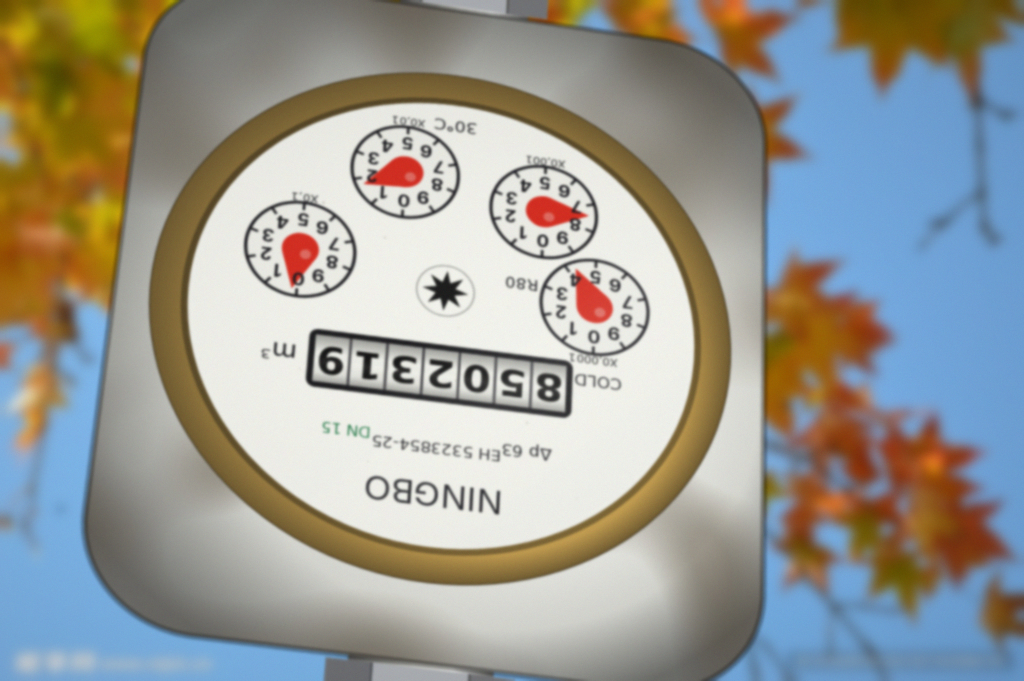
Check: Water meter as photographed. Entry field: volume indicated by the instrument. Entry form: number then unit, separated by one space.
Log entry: 8502319.0174 m³
